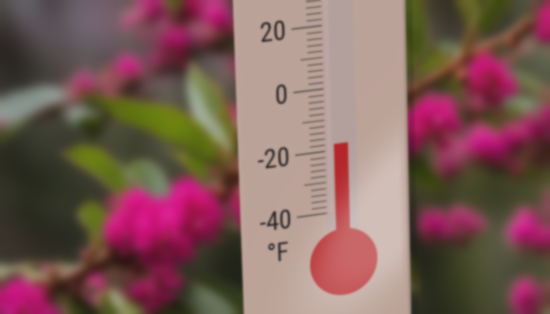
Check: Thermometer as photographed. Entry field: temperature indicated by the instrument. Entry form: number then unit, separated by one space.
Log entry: -18 °F
